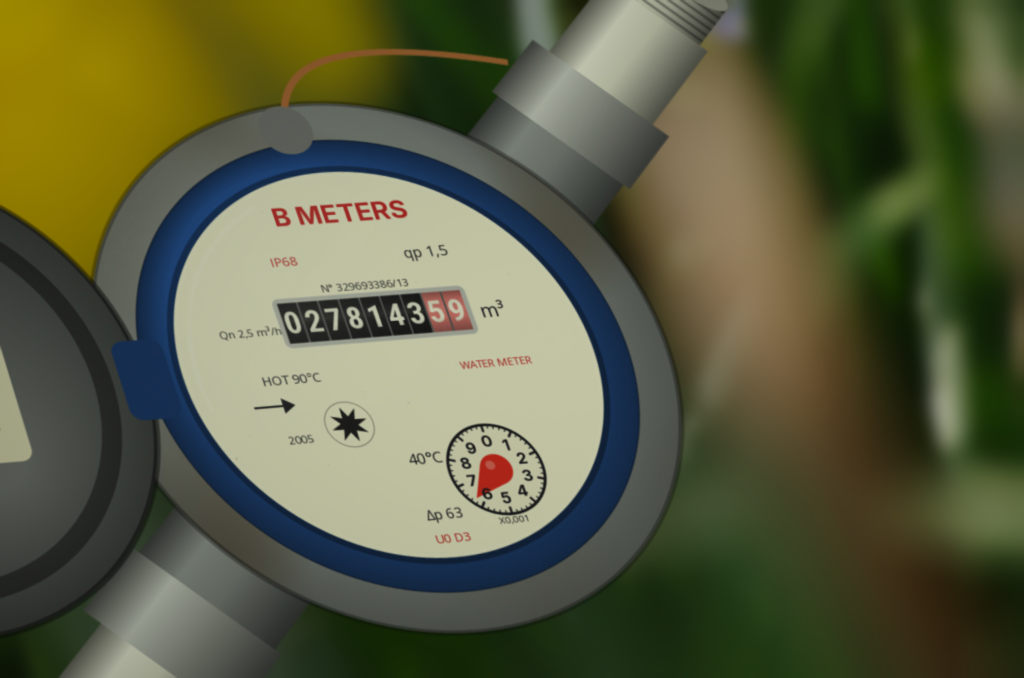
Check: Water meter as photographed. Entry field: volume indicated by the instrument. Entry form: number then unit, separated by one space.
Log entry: 278143.596 m³
